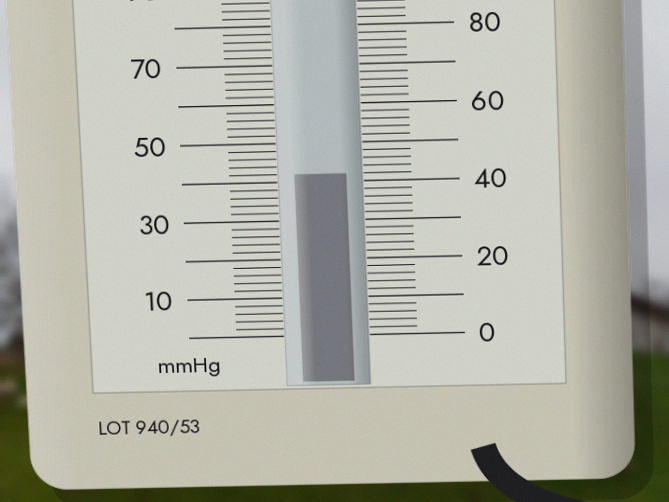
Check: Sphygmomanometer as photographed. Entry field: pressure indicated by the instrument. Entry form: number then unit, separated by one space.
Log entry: 42 mmHg
